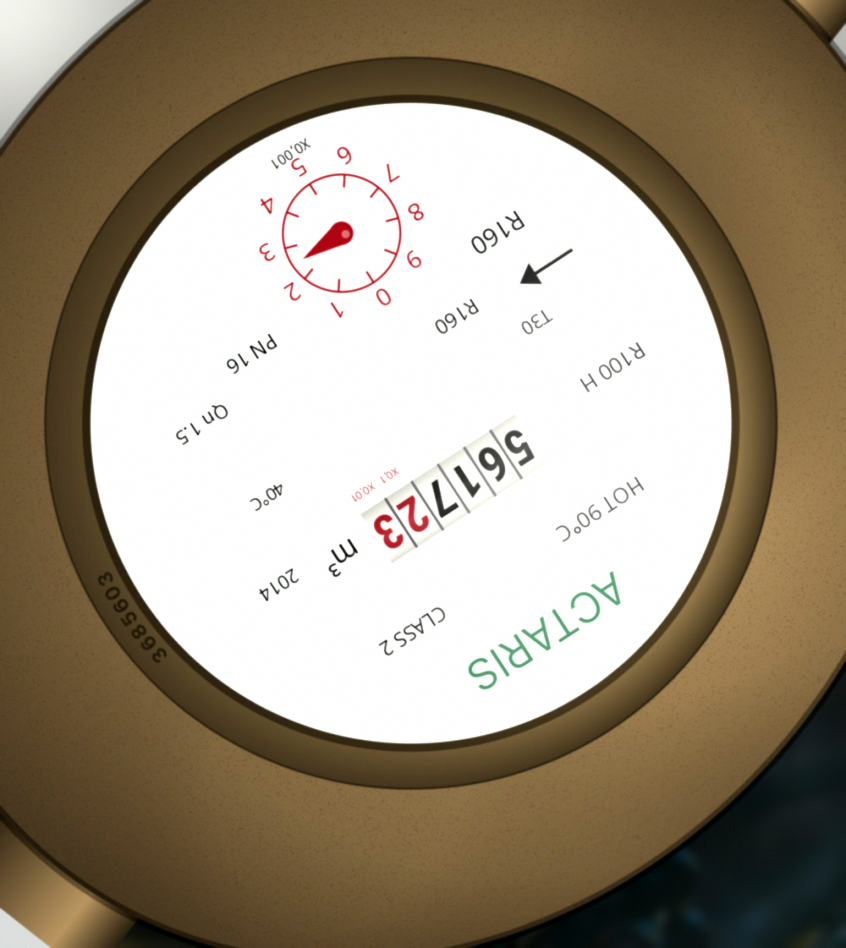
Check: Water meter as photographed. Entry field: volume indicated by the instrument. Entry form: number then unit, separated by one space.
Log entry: 5617.232 m³
